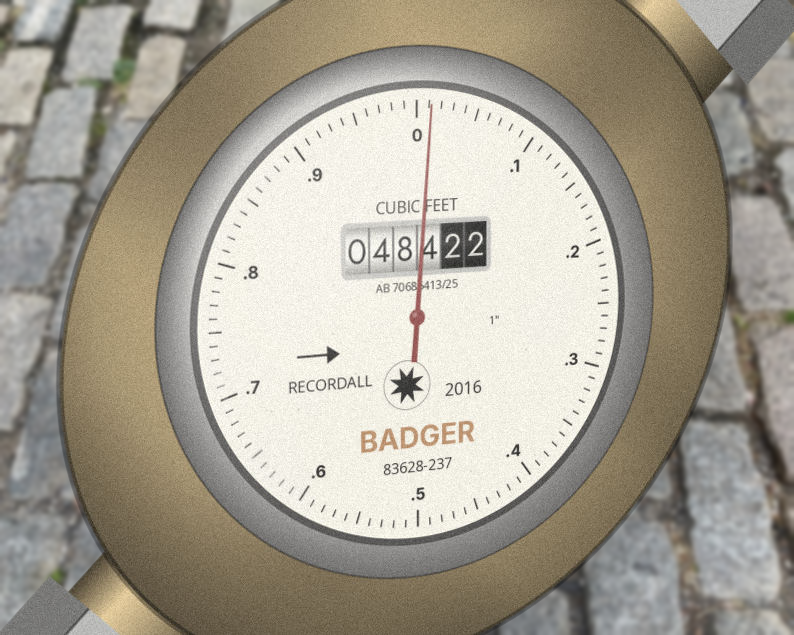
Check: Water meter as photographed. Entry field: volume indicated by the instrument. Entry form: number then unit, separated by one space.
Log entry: 48422.01 ft³
